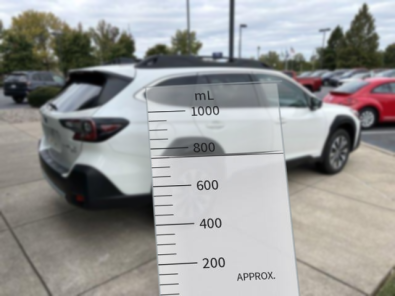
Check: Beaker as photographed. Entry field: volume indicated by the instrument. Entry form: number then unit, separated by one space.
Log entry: 750 mL
